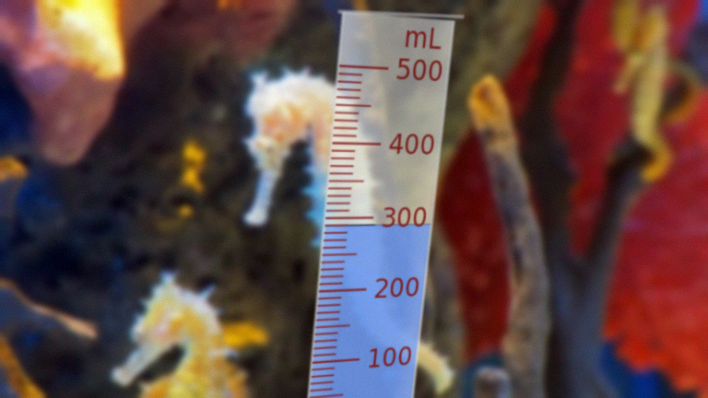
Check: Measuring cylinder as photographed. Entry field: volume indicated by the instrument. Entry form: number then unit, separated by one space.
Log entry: 290 mL
